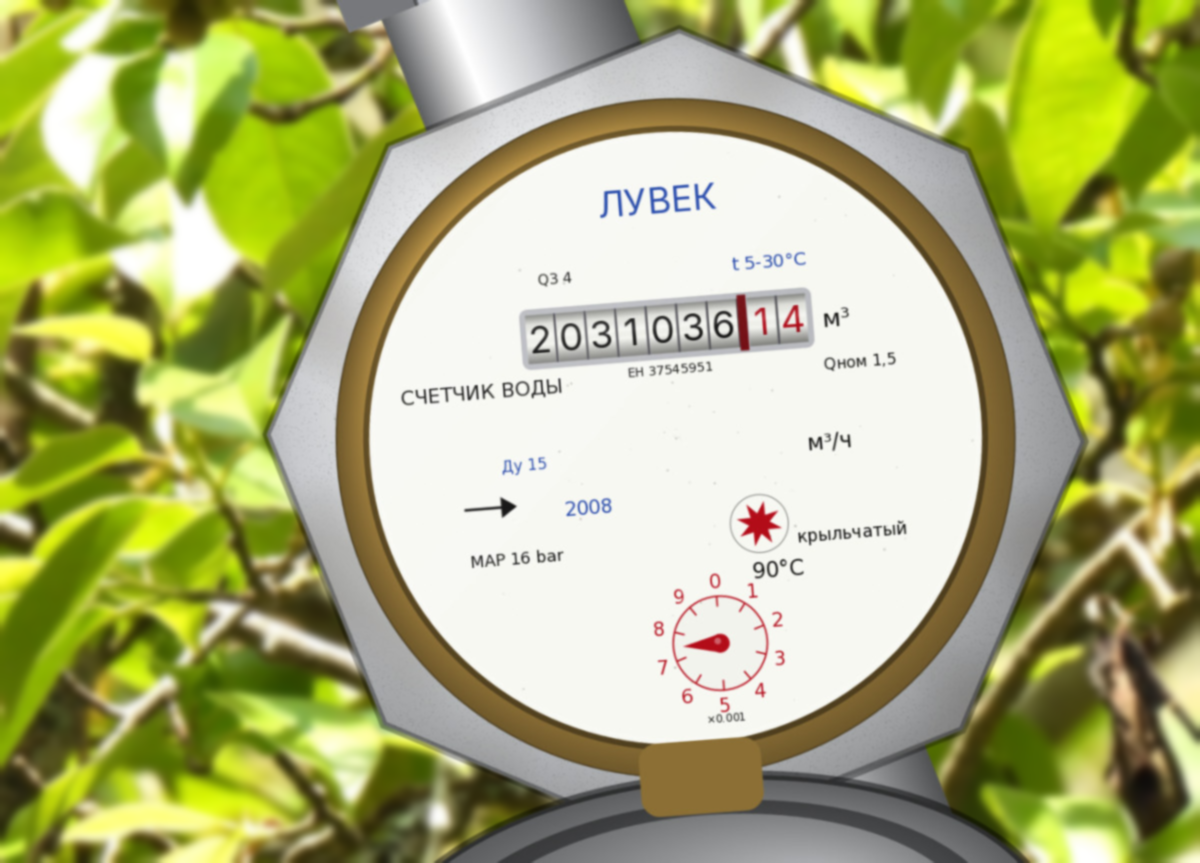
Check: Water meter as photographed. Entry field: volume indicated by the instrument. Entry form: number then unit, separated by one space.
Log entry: 2031036.147 m³
